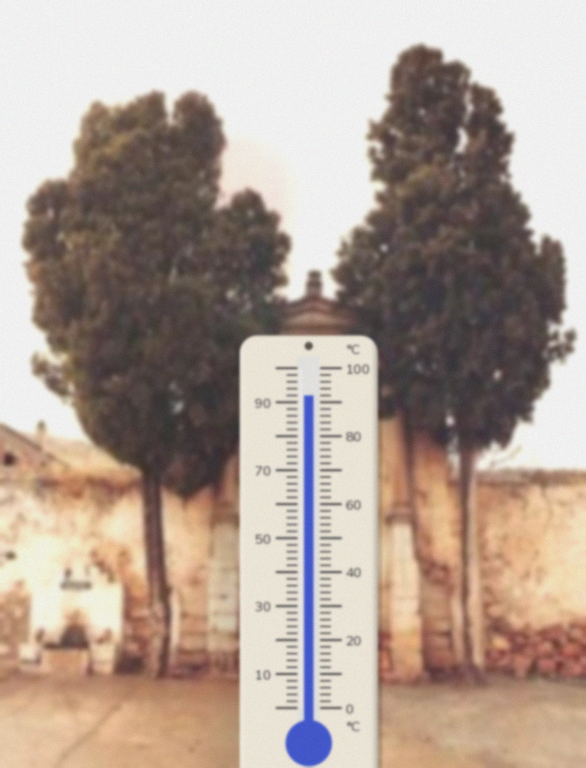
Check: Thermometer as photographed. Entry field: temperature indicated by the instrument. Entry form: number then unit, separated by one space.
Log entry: 92 °C
